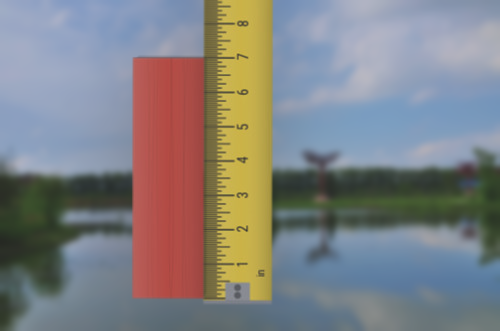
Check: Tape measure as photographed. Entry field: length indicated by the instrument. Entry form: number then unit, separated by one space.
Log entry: 7 in
